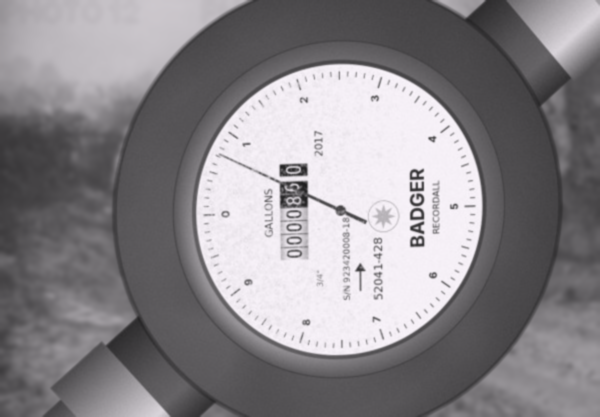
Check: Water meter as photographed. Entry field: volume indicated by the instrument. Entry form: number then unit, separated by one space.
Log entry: 860.7 gal
